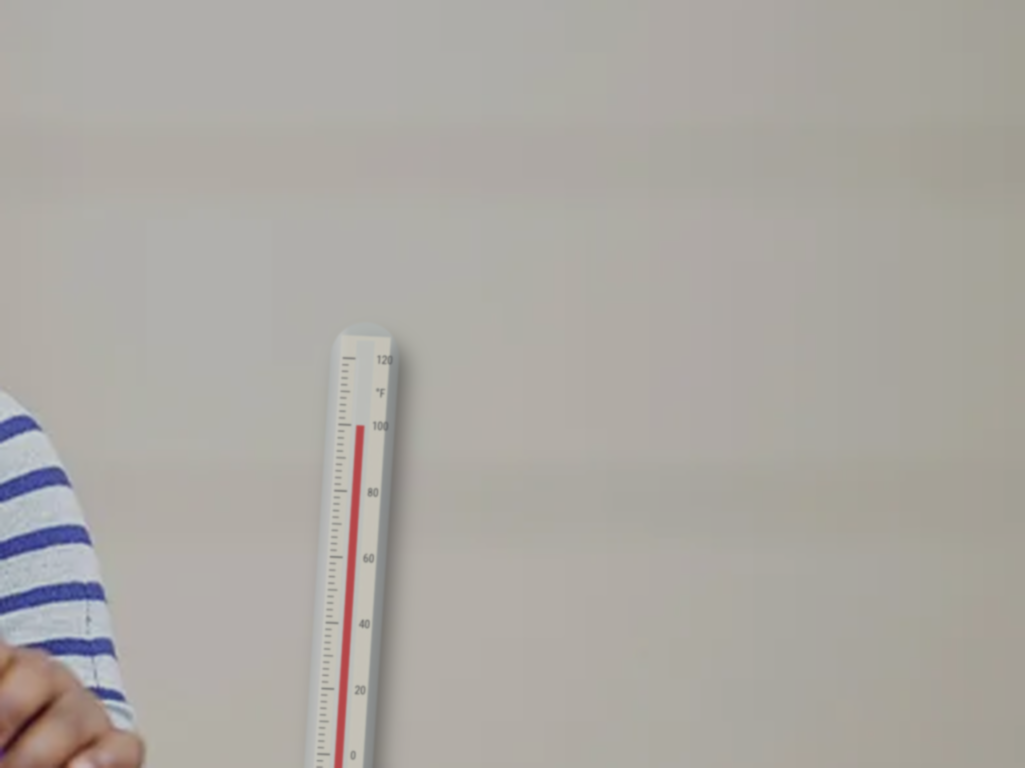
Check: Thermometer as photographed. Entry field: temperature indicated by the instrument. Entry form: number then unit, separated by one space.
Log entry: 100 °F
